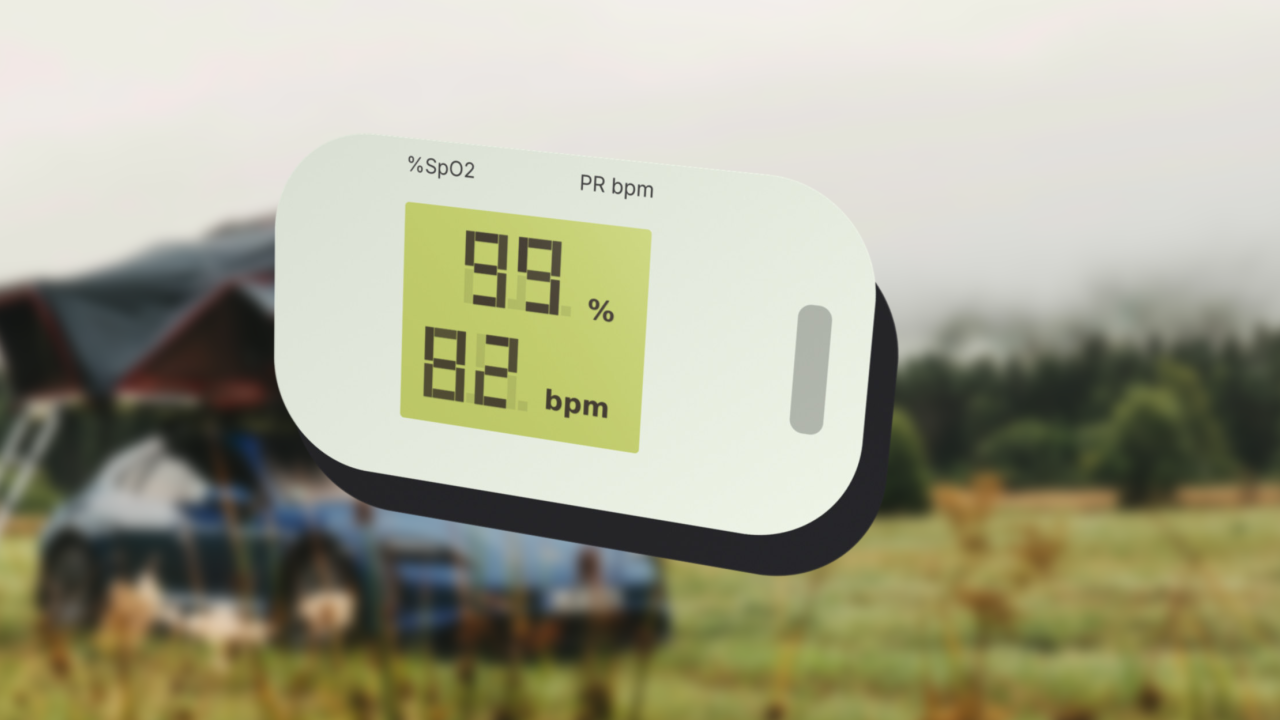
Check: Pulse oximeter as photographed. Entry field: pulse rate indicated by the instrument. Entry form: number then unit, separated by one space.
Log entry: 82 bpm
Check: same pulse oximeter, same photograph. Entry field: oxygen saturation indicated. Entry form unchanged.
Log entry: 99 %
